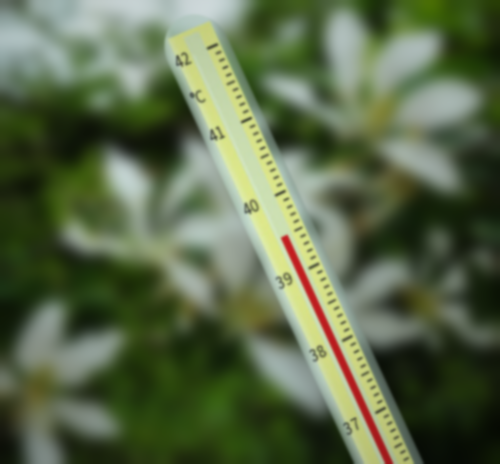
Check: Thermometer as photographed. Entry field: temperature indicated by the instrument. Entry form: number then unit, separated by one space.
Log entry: 39.5 °C
